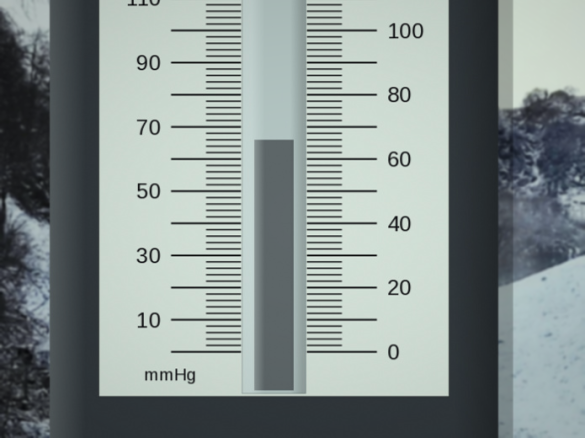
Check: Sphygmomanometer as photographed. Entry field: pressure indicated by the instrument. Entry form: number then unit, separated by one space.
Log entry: 66 mmHg
